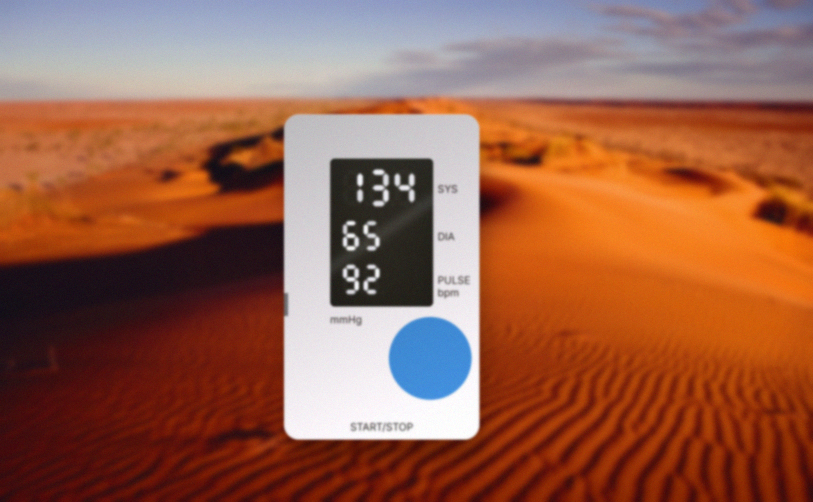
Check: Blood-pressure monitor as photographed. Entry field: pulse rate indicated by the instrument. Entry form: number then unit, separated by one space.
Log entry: 92 bpm
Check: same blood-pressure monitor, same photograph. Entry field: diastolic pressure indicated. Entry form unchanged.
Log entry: 65 mmHg
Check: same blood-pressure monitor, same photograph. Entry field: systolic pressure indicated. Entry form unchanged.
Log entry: 134 mmHg
